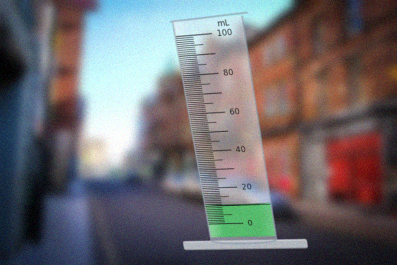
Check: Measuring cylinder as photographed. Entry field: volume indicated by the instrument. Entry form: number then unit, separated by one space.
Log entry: 10 mL
